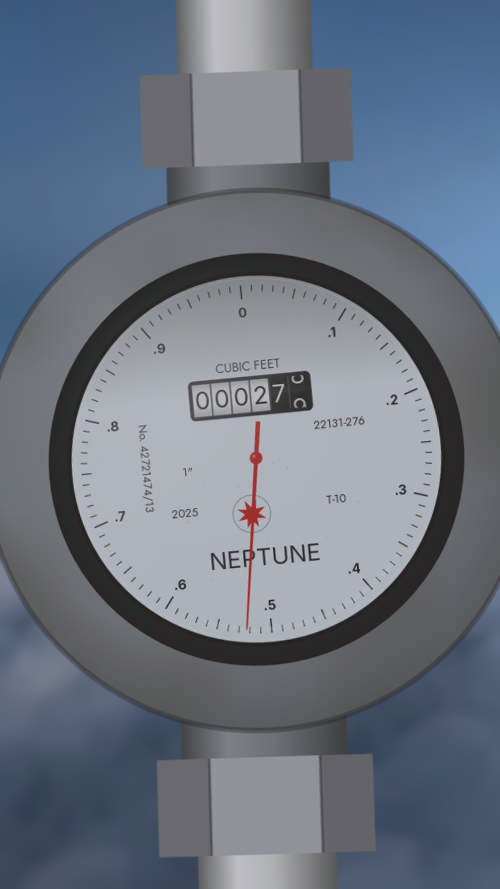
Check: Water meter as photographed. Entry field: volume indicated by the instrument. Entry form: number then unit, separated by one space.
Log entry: 278.52 ft³
